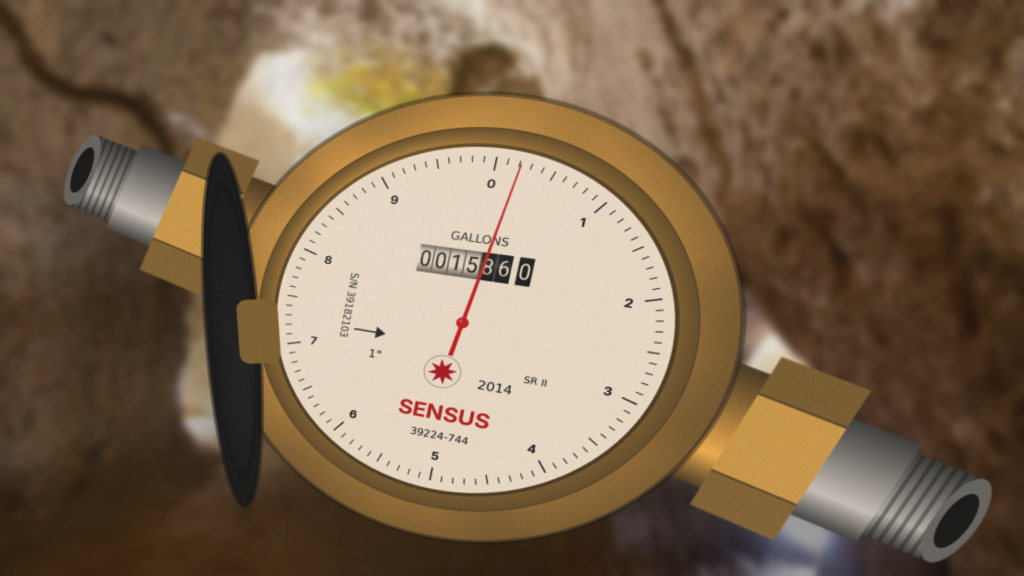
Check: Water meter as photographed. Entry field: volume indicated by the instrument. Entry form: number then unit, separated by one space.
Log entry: 15860.2 gal
